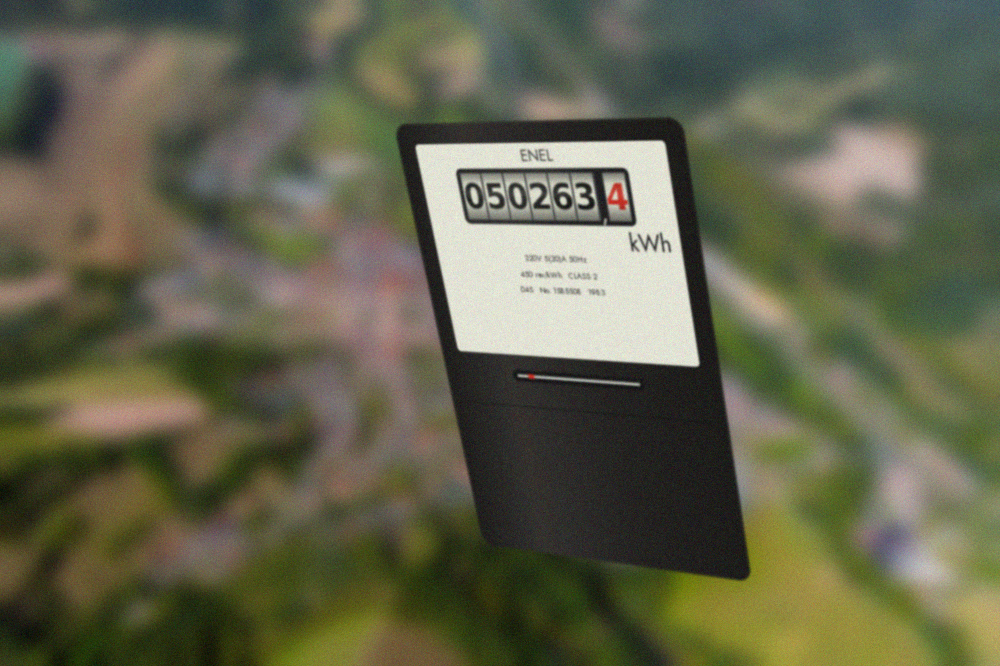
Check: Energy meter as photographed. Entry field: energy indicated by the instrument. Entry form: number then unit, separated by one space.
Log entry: 50263.4 kWh
